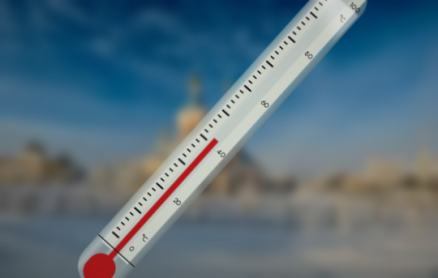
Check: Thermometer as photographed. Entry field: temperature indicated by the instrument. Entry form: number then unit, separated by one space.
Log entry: 42 °C
